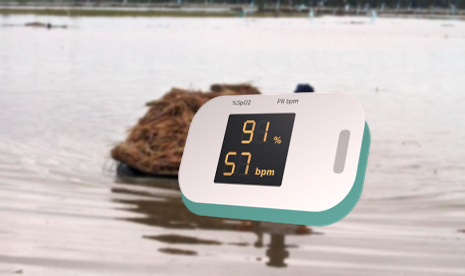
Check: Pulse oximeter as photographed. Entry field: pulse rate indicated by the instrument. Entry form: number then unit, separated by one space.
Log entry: 57 bpm
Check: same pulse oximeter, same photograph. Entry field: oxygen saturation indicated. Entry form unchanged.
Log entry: 91 %
